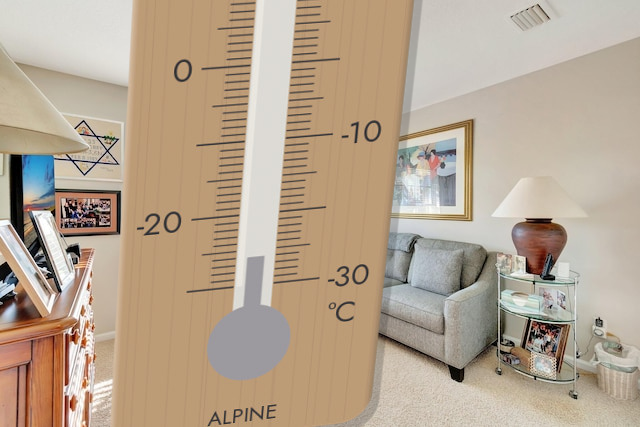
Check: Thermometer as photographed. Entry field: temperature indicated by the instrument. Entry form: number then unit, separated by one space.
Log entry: -26 °C
